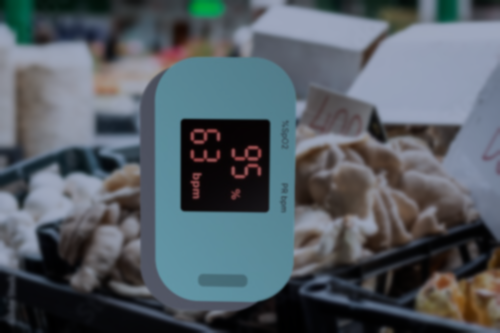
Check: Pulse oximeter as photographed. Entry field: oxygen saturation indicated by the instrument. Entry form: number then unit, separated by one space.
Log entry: 95 %
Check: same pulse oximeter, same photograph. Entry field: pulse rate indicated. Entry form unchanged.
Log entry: 63 bpm
